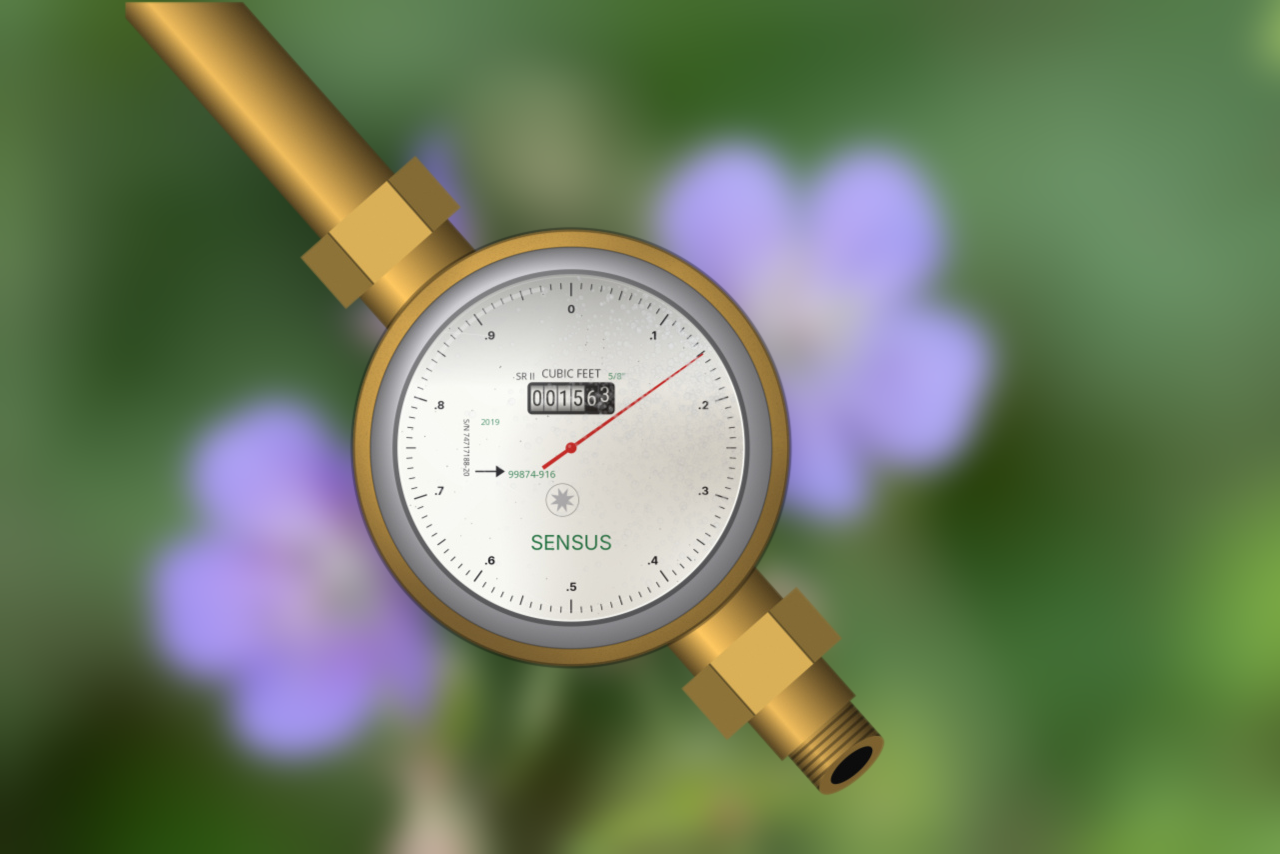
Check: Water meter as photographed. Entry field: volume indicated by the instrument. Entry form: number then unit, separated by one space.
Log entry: 1563.15 ft³
